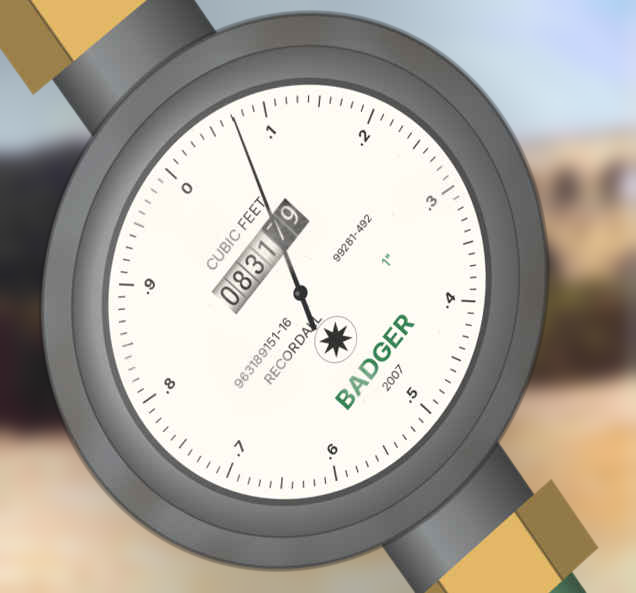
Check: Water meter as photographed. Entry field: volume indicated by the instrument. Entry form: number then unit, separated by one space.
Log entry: 83179.07 ft³
